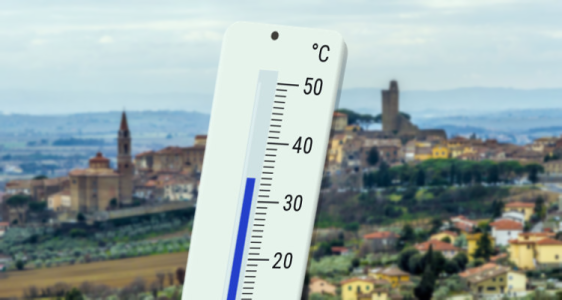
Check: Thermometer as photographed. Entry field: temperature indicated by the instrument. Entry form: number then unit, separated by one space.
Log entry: 34 °C
